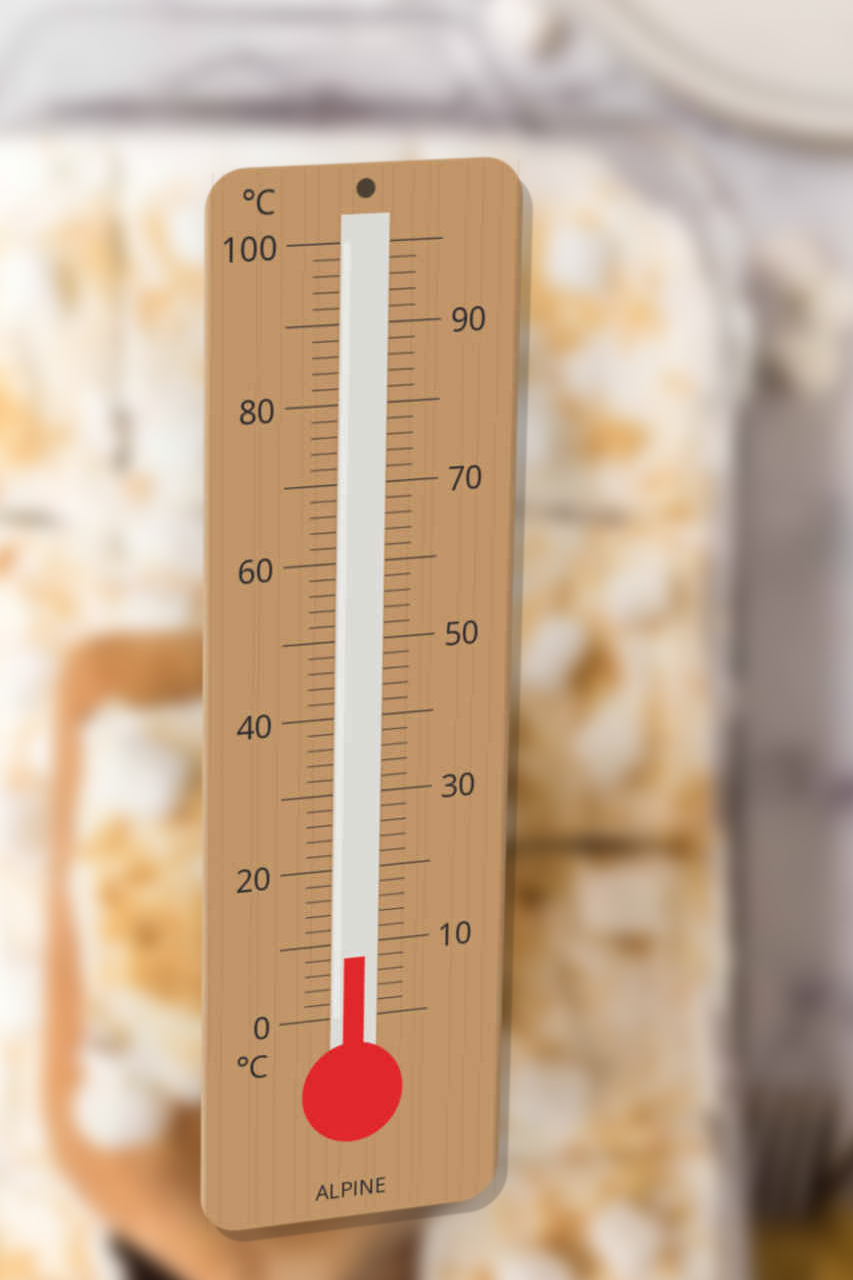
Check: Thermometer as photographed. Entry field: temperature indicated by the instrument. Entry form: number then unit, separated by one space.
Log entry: 8 °C
